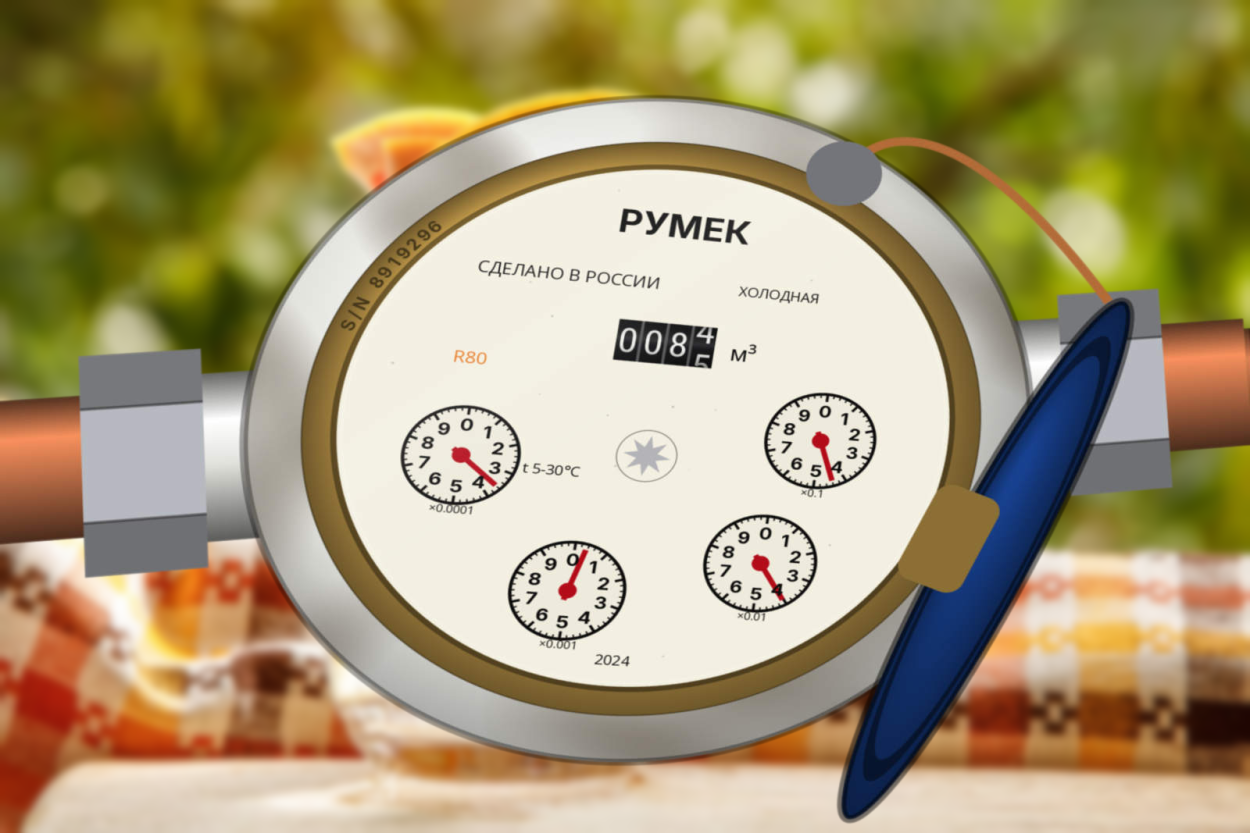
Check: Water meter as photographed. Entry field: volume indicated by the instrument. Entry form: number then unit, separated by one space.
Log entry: 84.4403 m³
